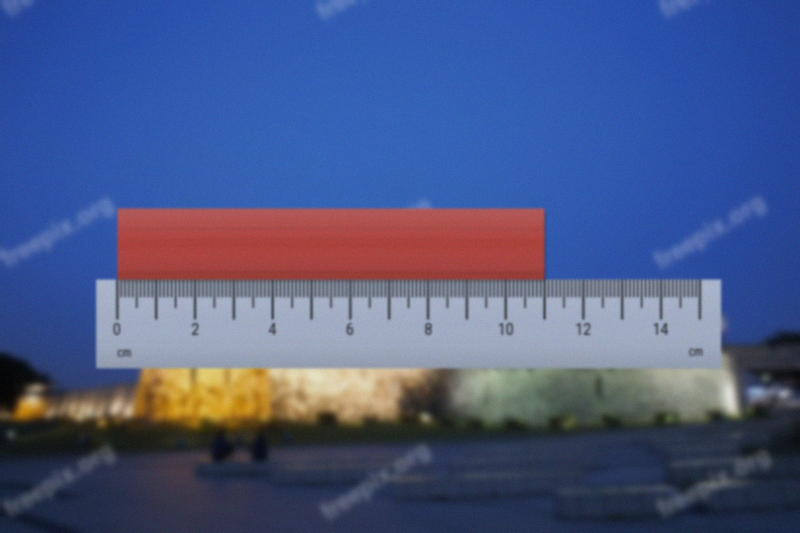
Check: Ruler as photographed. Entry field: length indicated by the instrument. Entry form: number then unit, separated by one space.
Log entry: 11 cm
